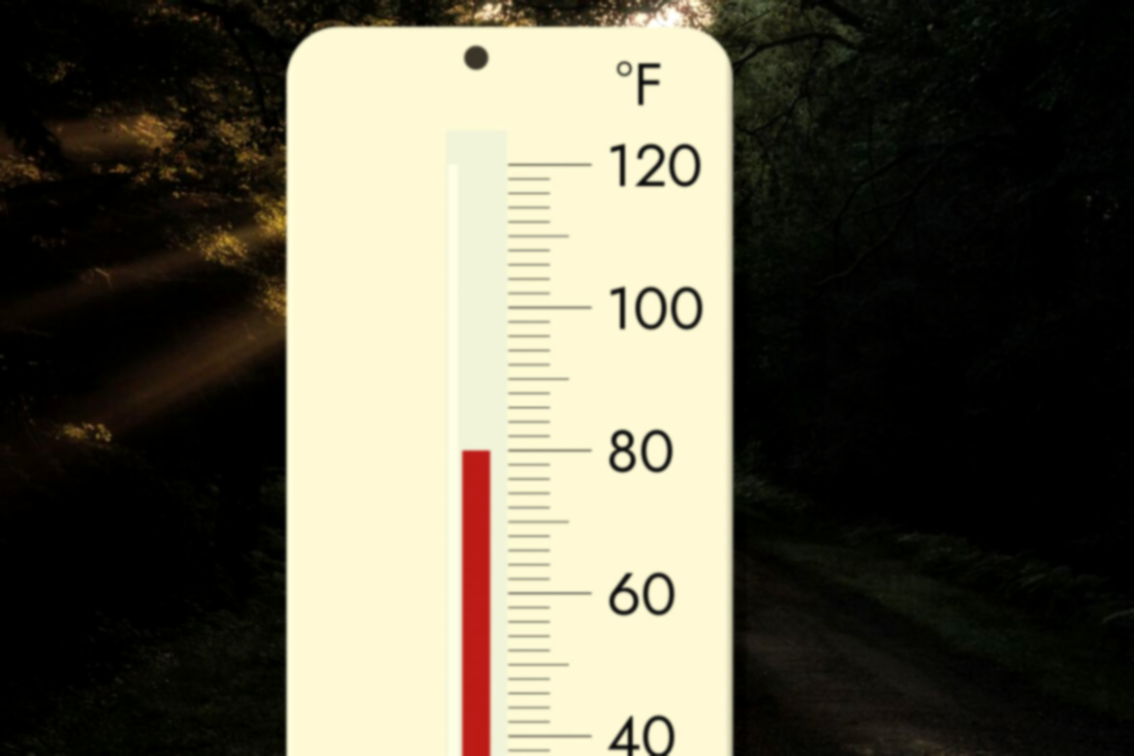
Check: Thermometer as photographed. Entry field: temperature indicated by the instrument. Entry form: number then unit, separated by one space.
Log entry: 80 °F
